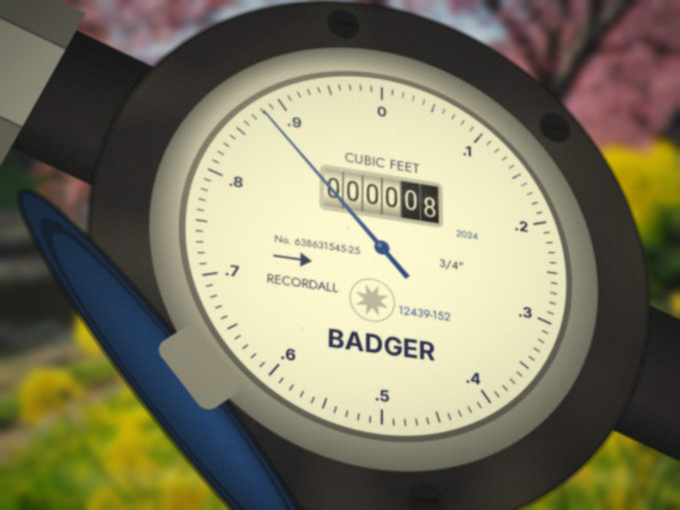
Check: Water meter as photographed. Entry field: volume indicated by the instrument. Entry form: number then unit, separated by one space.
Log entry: 7.88 ft³
